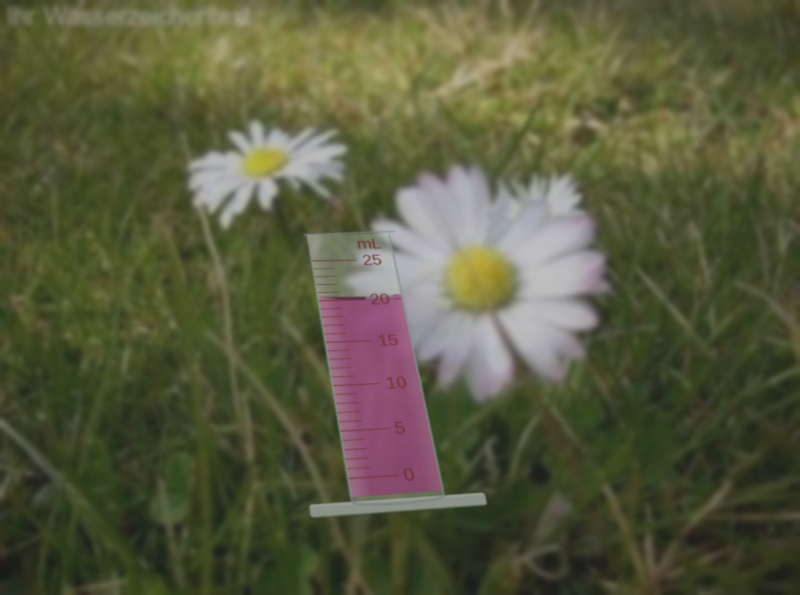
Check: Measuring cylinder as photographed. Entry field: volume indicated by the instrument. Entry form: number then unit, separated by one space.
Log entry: 20 mL
